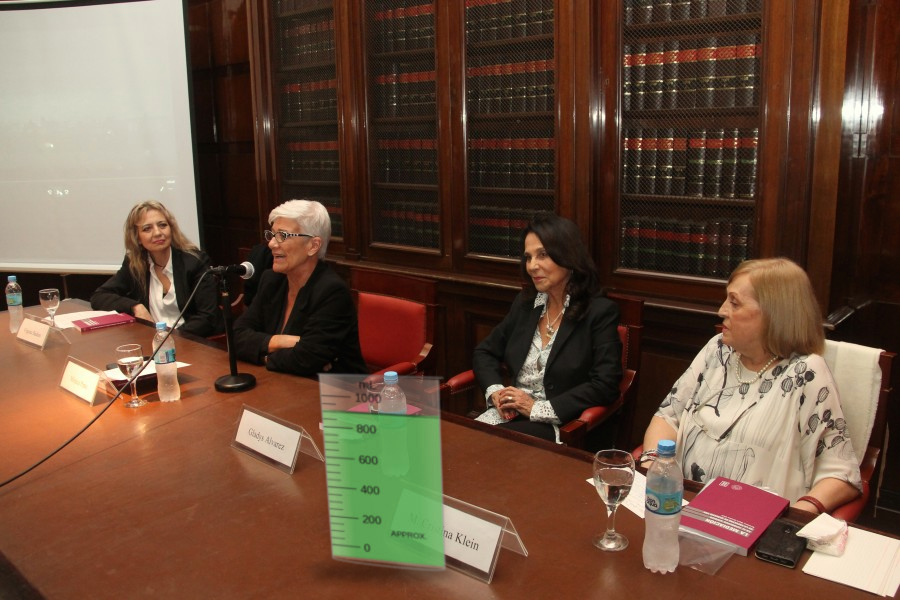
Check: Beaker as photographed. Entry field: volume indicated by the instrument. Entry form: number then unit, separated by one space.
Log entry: 900 mL
